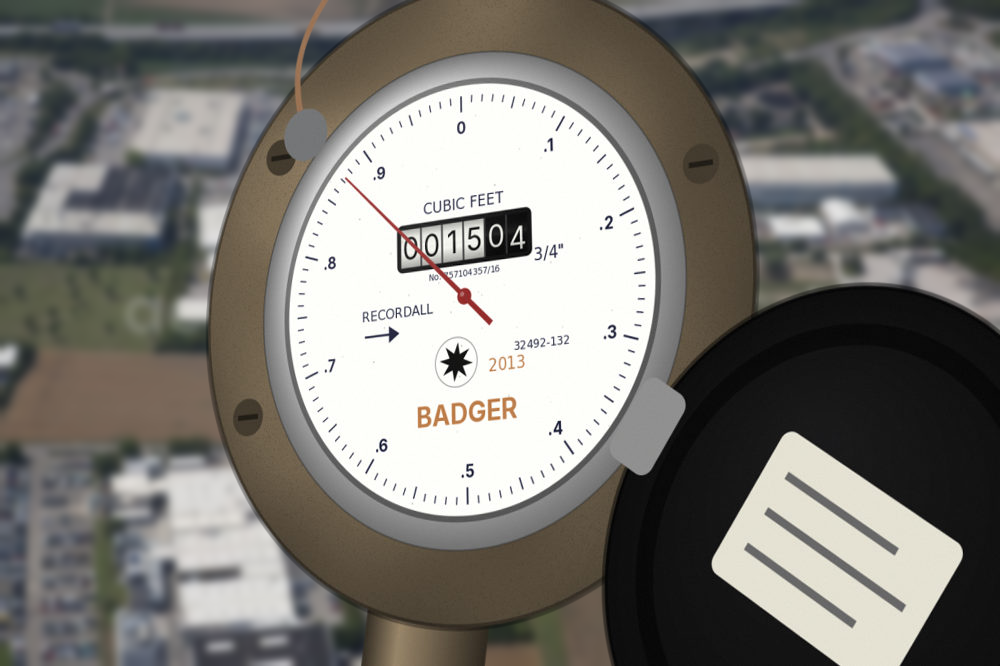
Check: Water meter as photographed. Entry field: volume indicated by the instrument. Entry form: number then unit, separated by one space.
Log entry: 1503.87 ft³
